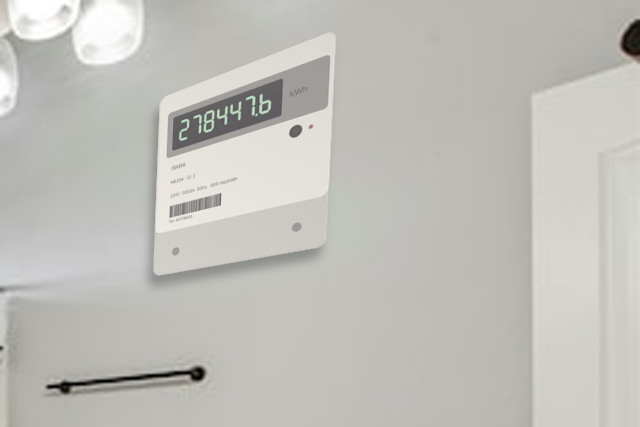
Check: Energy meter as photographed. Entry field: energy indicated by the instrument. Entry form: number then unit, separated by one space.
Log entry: 278447.6 kWh
